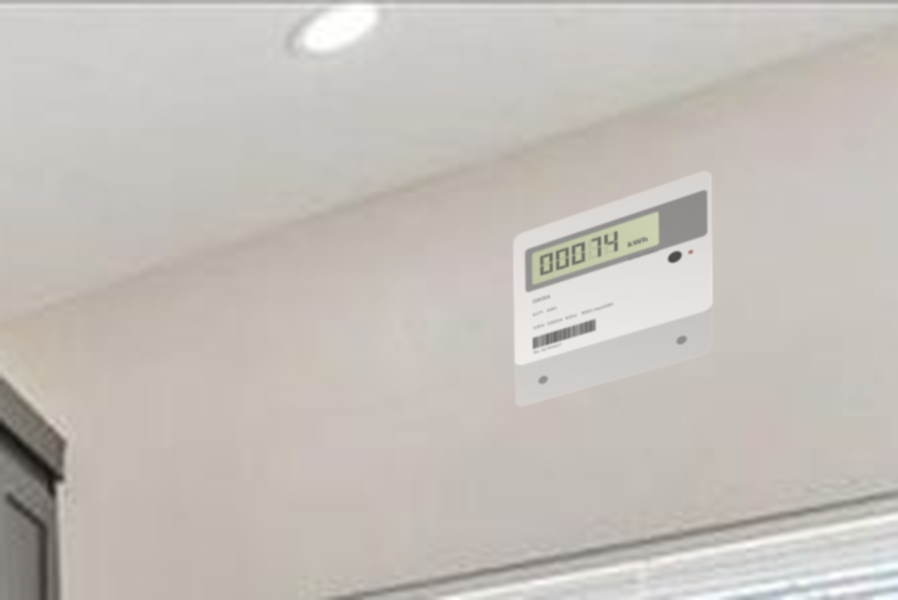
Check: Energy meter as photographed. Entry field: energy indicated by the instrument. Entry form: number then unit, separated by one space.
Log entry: 74 kWh
